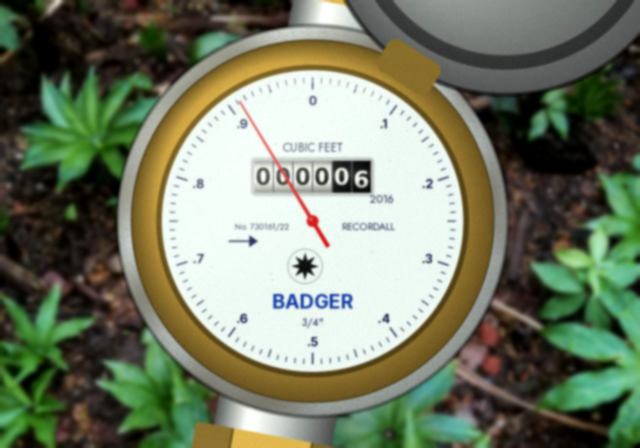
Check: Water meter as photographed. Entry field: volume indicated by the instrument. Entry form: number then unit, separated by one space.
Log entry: 5.91 ft³
